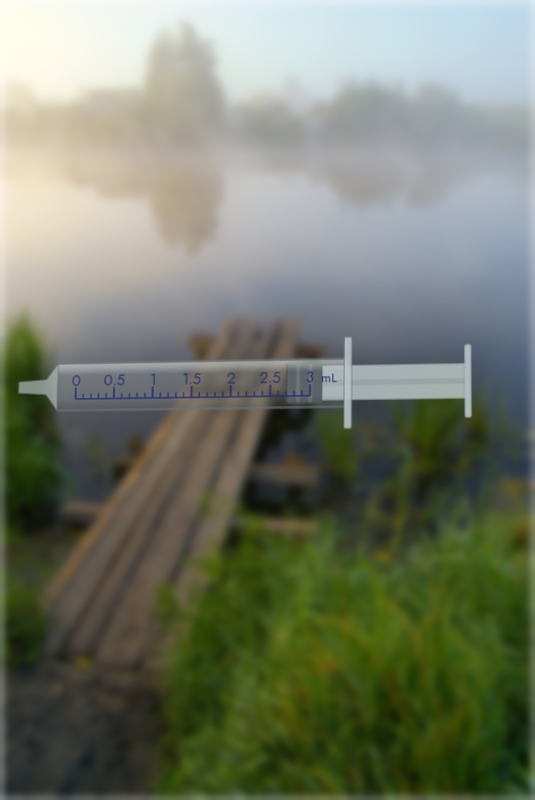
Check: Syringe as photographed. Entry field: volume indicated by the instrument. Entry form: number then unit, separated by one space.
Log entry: 2.7 mL
